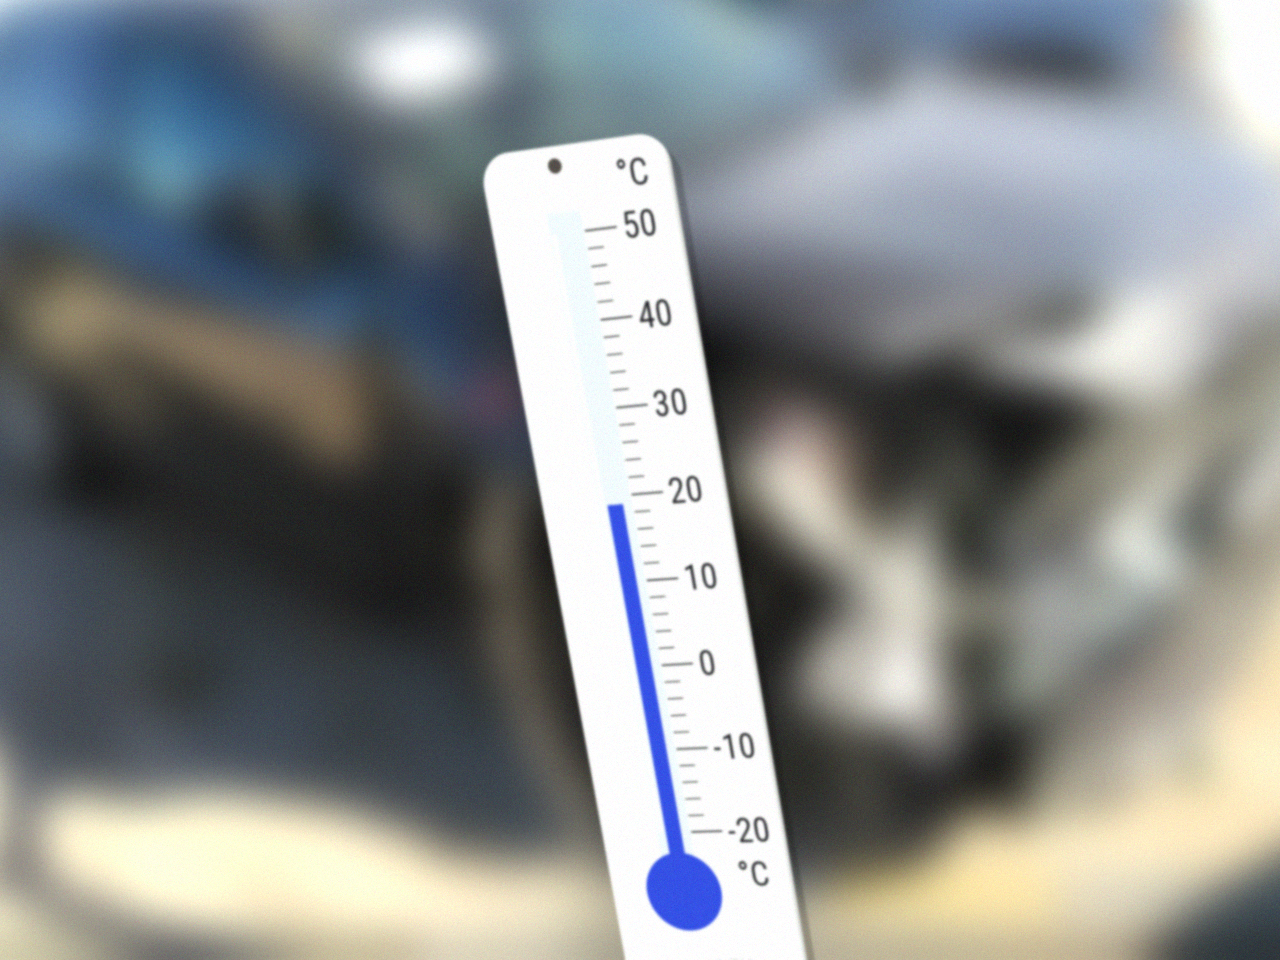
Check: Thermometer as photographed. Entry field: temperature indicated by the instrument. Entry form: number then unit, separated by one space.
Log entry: 19 °C
